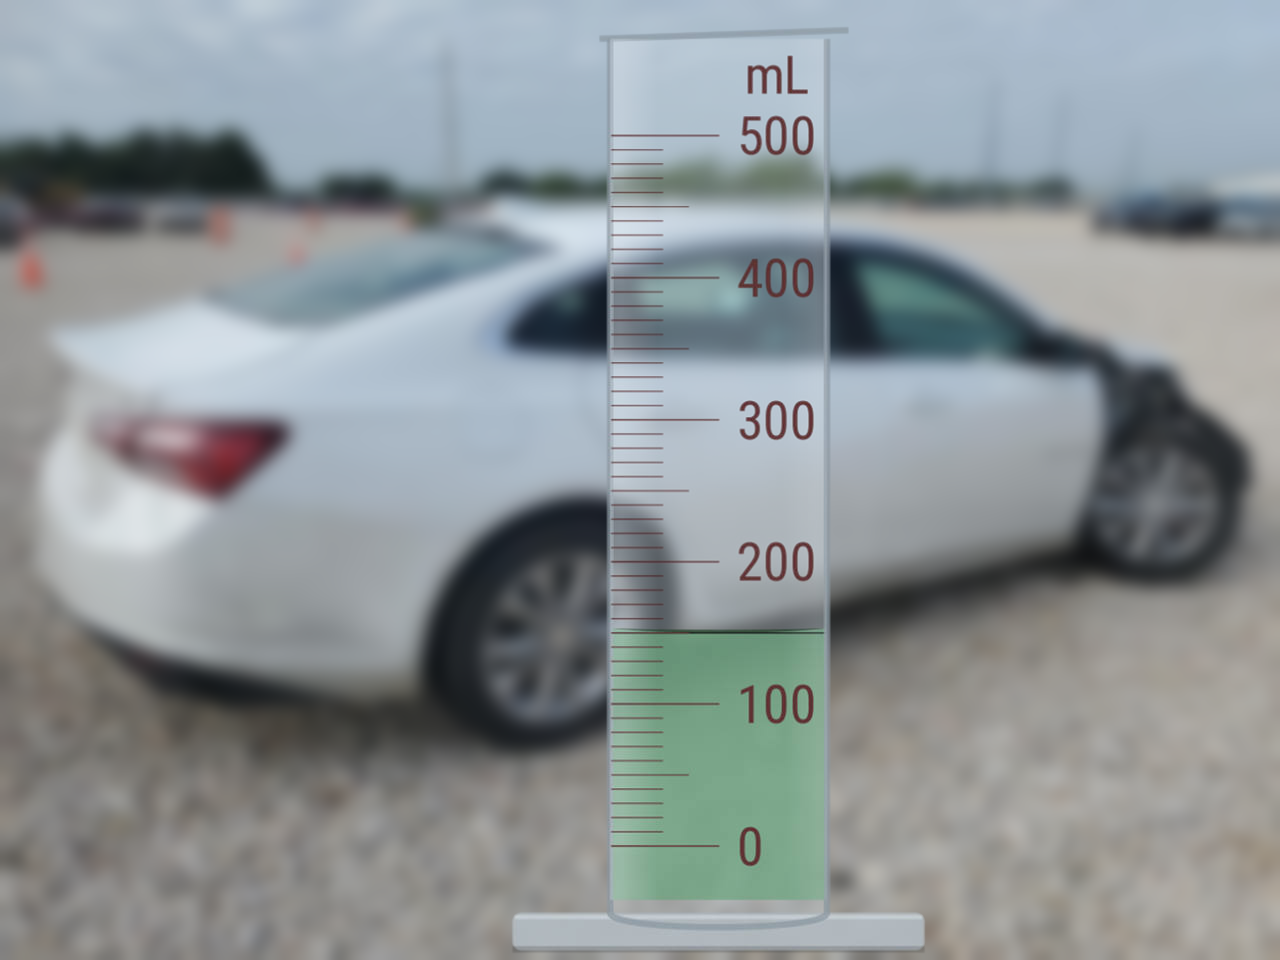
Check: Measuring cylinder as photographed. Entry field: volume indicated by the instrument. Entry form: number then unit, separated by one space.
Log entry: 150 mL
